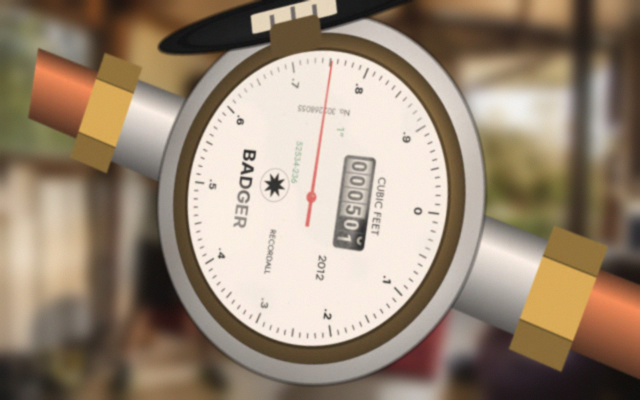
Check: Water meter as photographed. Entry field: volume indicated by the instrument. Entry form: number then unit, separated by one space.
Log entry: 500.75 ft³
